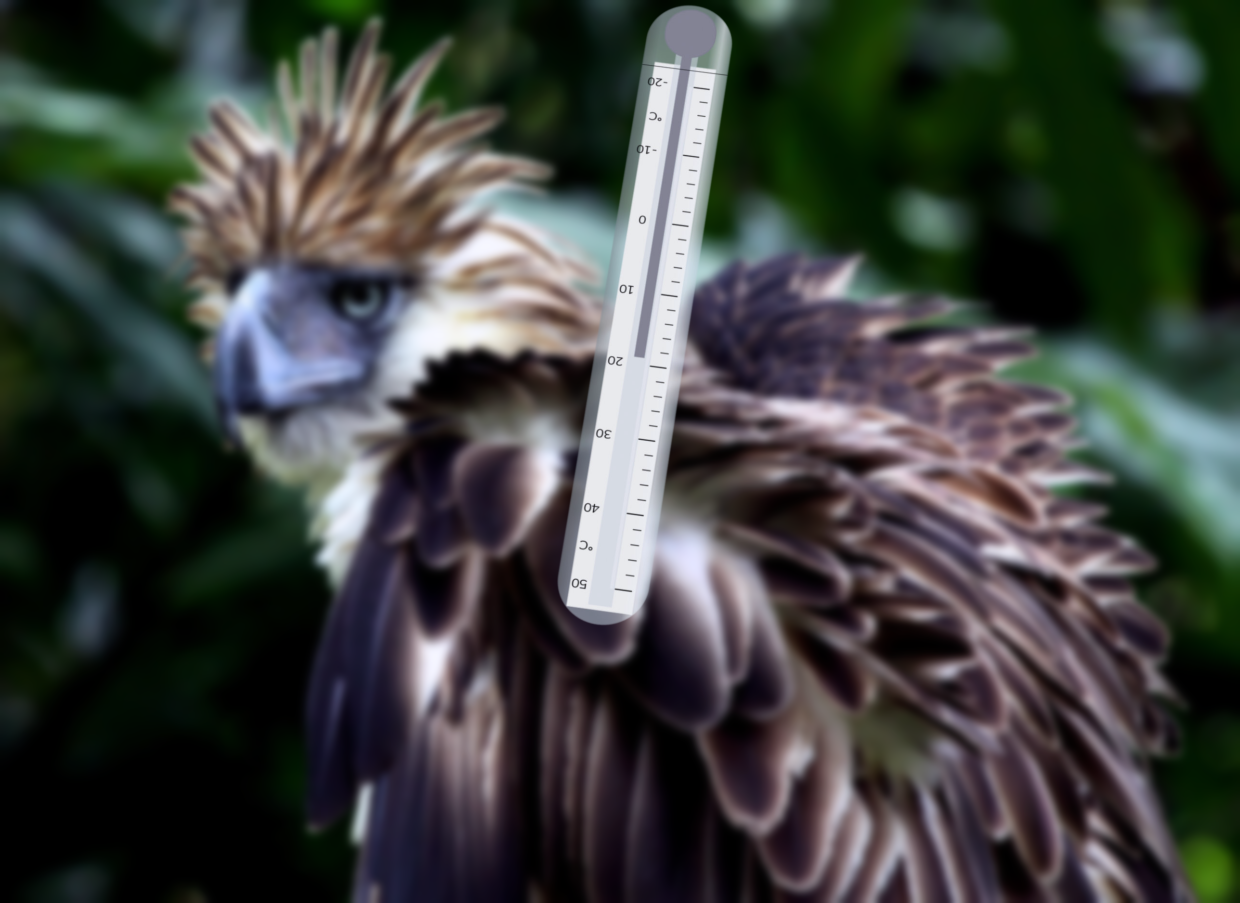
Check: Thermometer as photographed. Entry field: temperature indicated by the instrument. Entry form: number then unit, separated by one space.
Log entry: 19 °C
